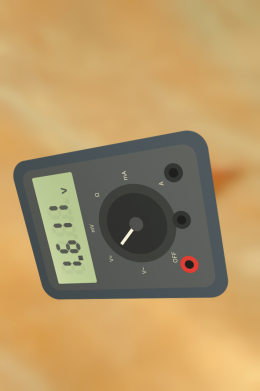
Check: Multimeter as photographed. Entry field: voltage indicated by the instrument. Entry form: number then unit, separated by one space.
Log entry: 1.611 V
